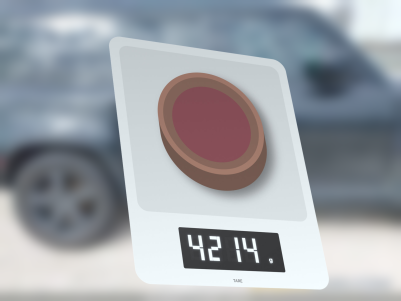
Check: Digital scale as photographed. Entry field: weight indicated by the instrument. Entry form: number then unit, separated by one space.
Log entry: 4214 g
